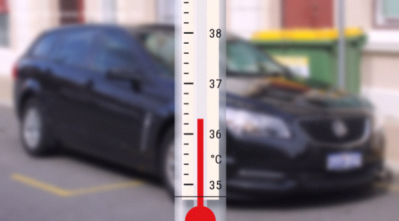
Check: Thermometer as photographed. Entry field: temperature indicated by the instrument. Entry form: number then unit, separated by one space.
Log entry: 36.3 °C
